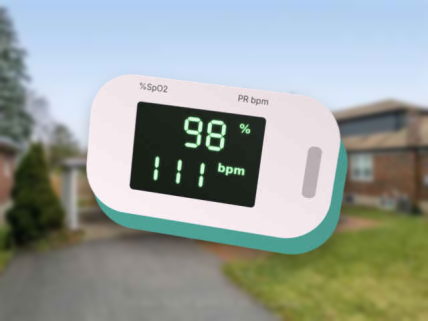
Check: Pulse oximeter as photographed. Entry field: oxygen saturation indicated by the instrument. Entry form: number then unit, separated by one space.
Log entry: 98 %
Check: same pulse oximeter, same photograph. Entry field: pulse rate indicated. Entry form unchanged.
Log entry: 111 bpm
